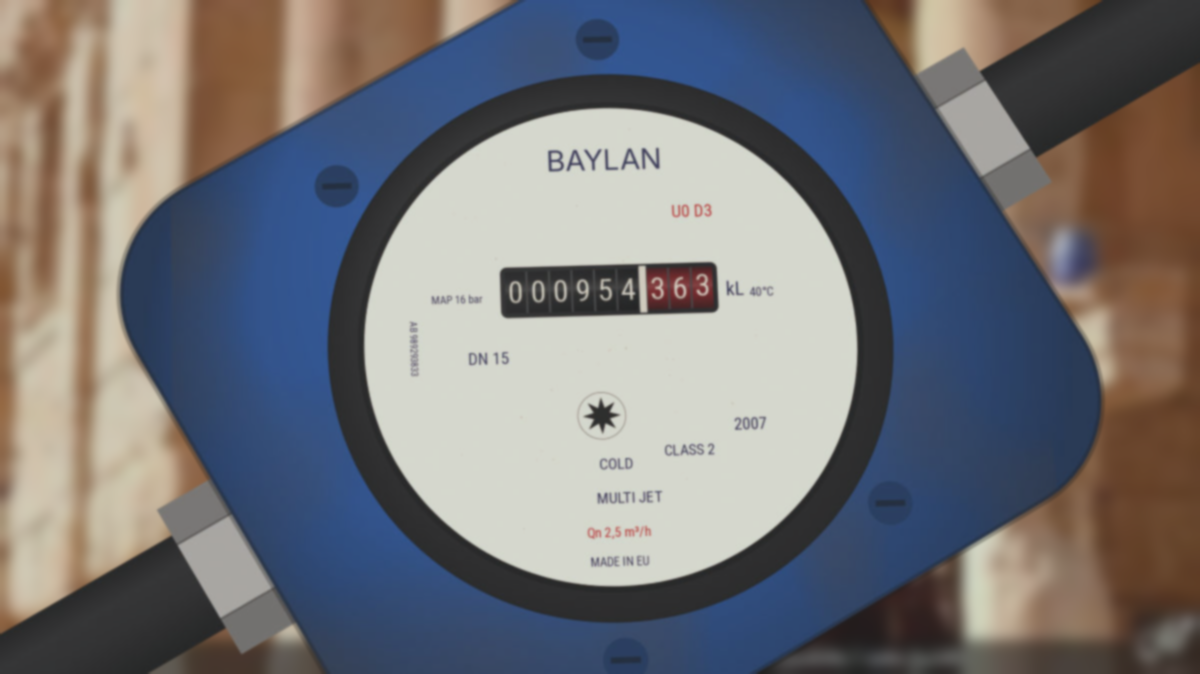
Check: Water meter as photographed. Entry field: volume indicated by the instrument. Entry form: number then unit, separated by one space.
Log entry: 954.363 kL
